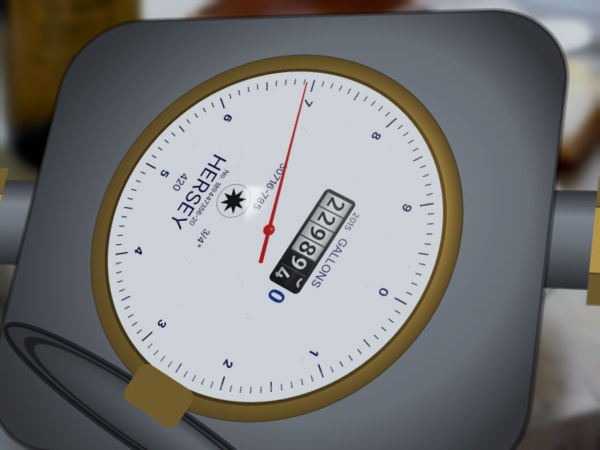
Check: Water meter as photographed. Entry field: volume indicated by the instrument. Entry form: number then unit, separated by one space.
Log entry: 2298936.9 gal
